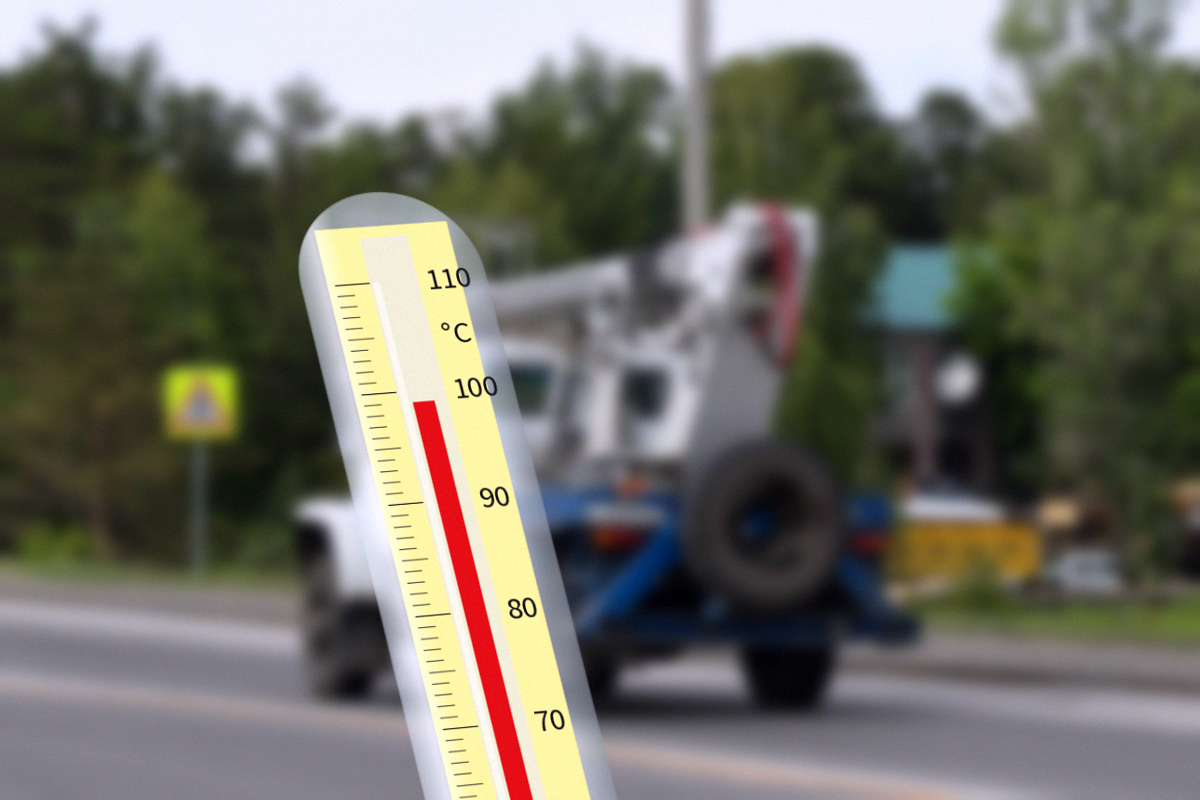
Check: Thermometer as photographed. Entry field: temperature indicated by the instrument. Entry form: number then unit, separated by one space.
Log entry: 99 °C
